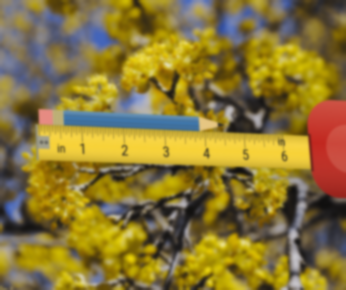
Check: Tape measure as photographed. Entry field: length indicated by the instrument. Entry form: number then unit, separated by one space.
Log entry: 4.5 in
